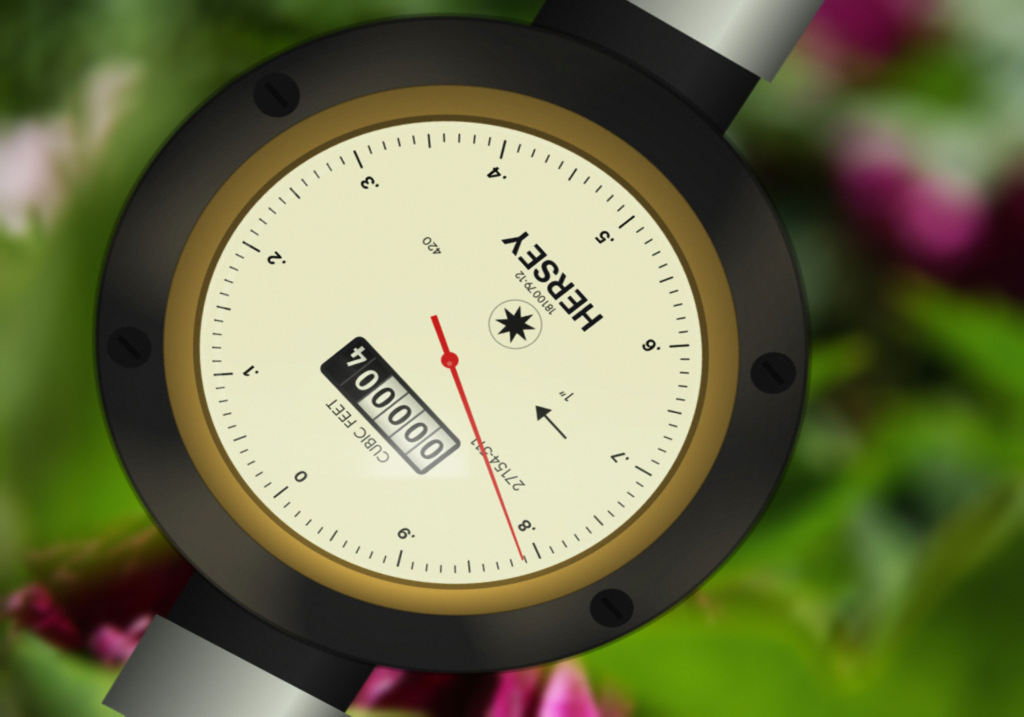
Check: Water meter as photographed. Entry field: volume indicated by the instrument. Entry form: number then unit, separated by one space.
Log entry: 3.81 ft³
